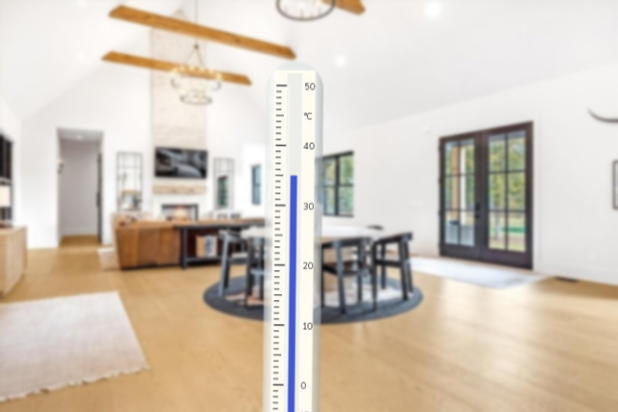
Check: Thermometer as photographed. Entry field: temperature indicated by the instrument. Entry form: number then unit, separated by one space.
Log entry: 35 °C
